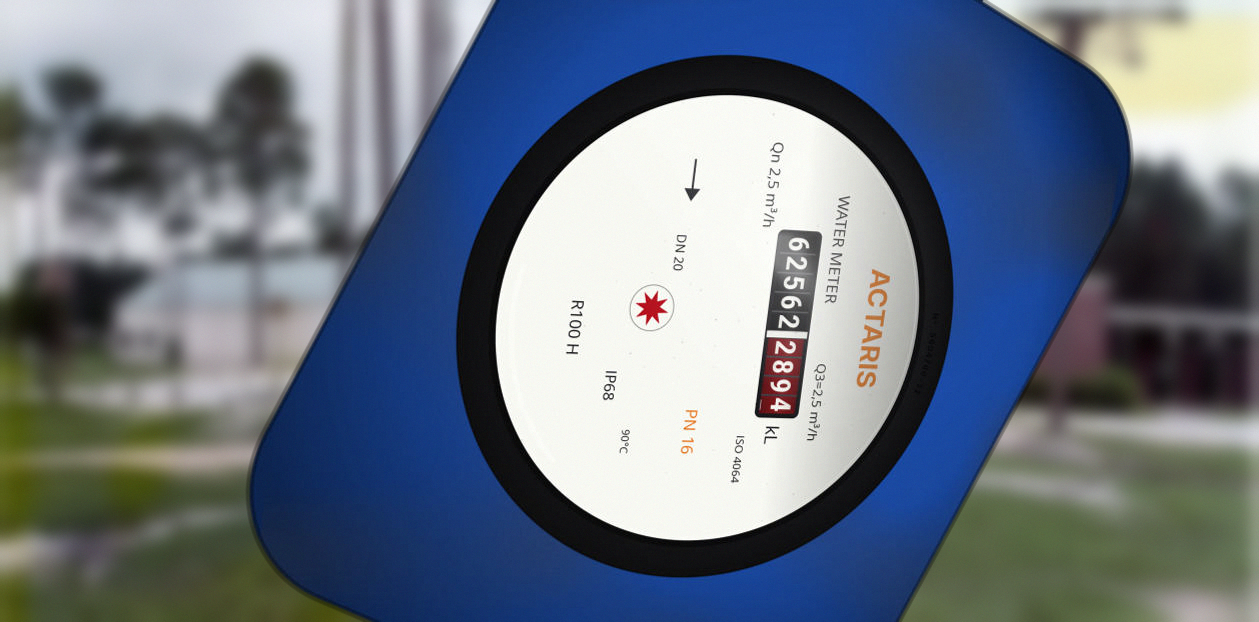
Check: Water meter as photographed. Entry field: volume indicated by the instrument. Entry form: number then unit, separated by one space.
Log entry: 62562.2894 kL
